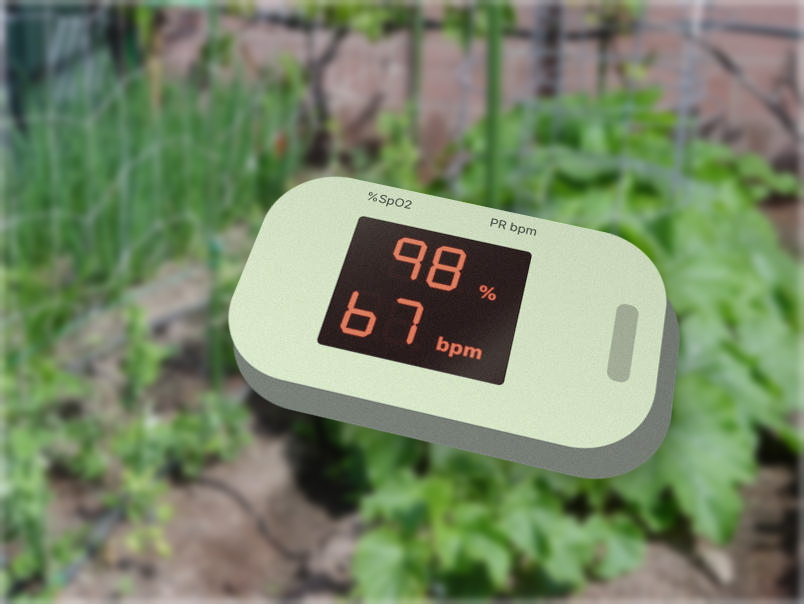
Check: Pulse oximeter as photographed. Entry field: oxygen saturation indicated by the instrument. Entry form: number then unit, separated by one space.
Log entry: 98 %
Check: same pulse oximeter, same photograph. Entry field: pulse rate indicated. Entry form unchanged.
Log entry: 67 bpm
